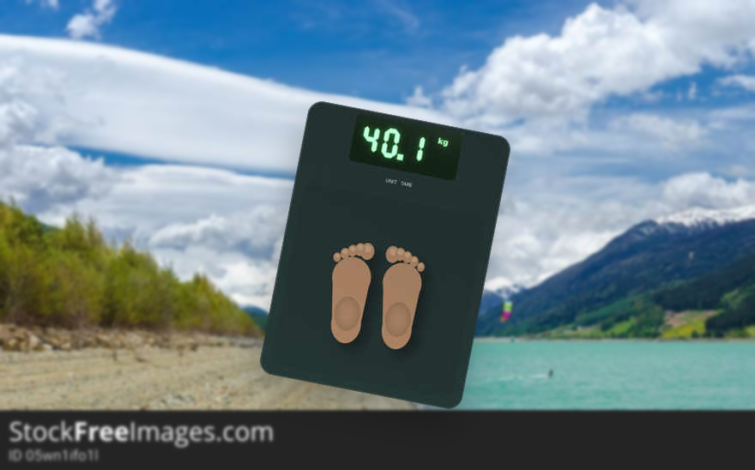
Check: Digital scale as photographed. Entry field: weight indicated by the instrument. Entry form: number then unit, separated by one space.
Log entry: 40.1 kg
